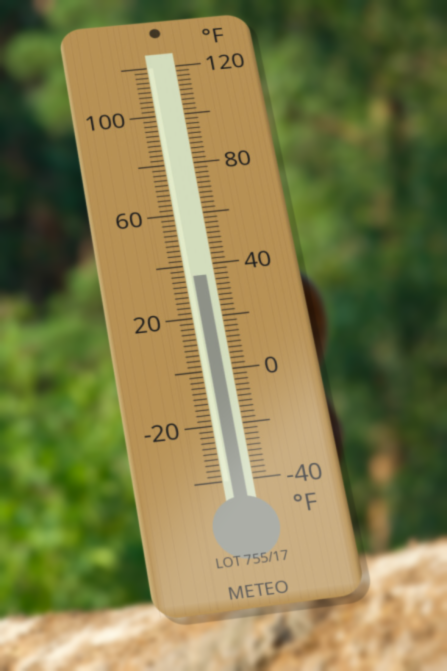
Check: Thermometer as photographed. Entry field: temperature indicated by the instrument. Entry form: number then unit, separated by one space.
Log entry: 36 °F
